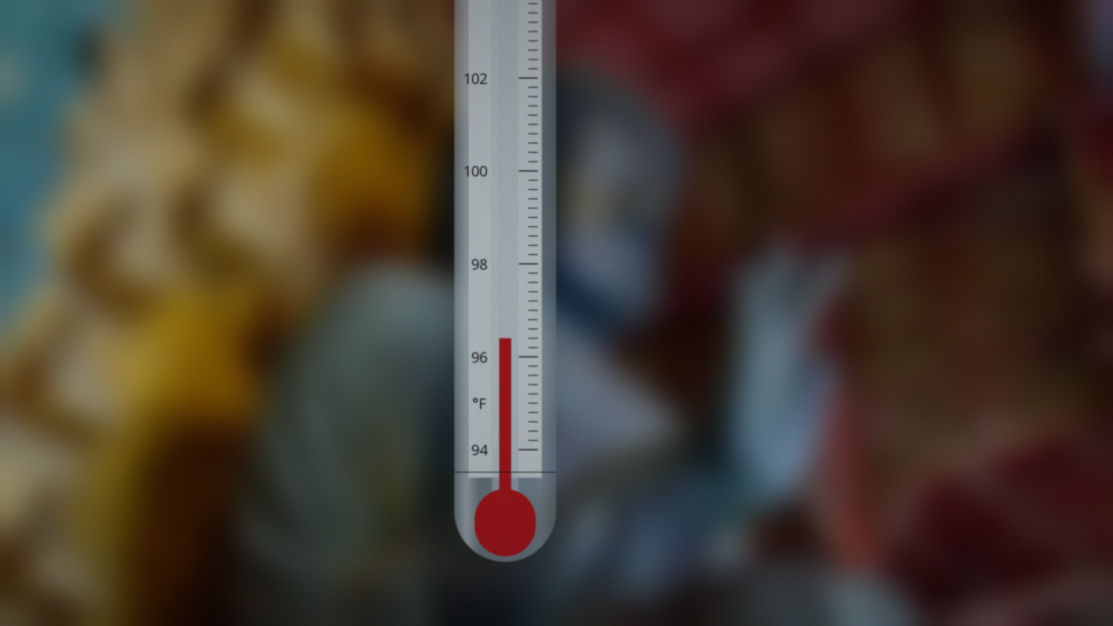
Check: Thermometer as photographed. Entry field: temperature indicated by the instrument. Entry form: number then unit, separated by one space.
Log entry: 96.4 °F
